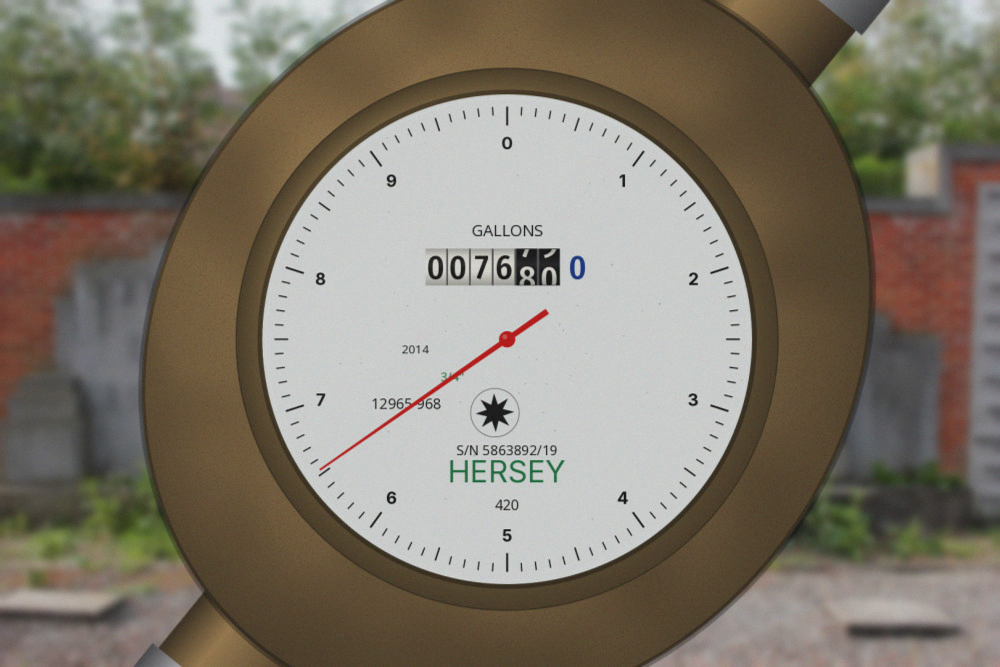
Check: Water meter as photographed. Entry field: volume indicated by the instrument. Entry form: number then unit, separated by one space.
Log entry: 76796.5 gal
